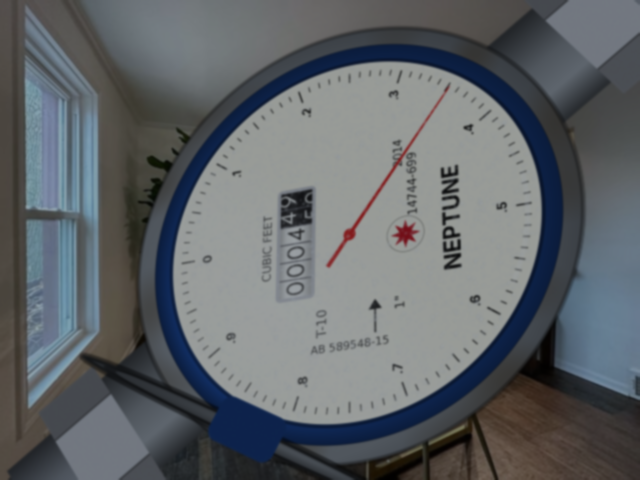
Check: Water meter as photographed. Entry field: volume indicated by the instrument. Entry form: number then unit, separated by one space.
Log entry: 449.35 ft³
